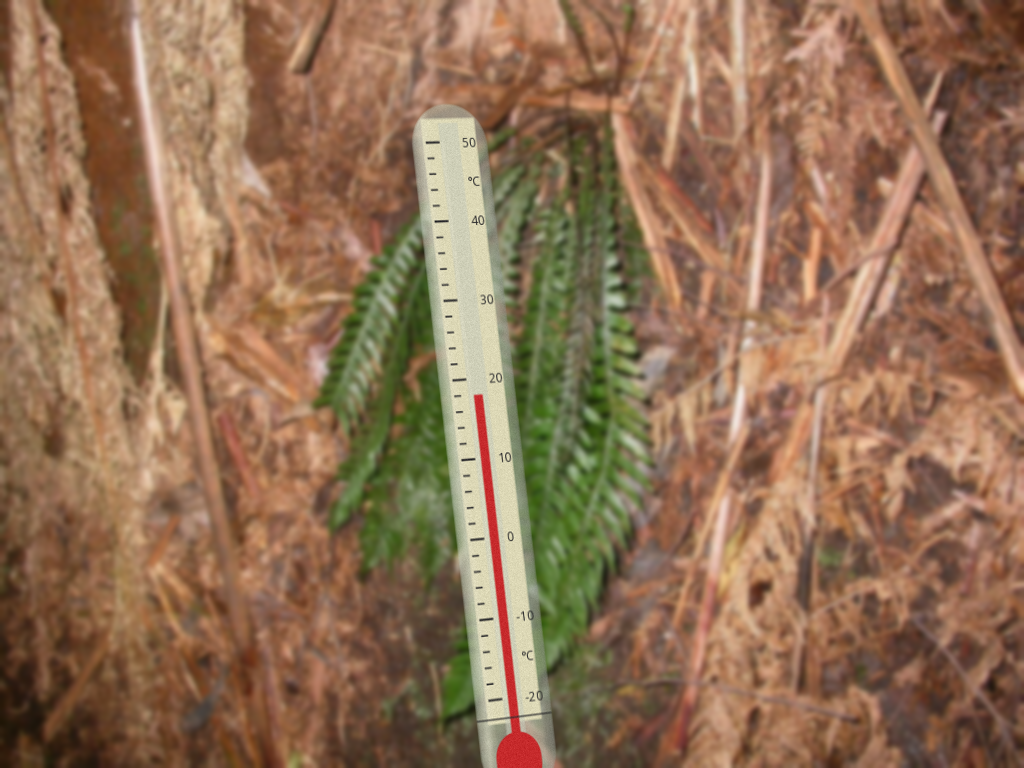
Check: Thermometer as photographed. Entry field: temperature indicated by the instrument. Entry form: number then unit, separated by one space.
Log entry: 18 °C
